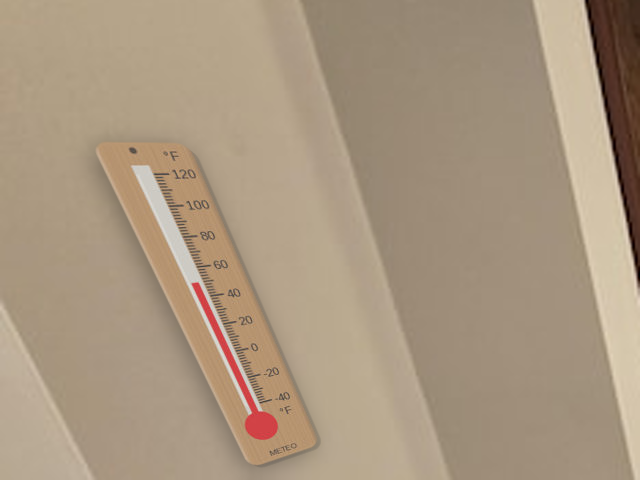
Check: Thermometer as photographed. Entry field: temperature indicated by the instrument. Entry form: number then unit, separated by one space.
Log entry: 50 °F
